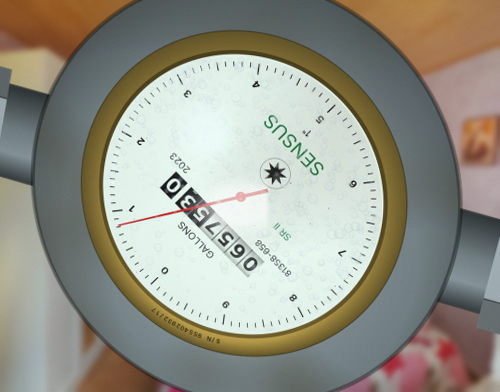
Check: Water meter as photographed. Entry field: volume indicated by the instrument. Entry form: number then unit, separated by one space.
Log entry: 657530.8 gal
